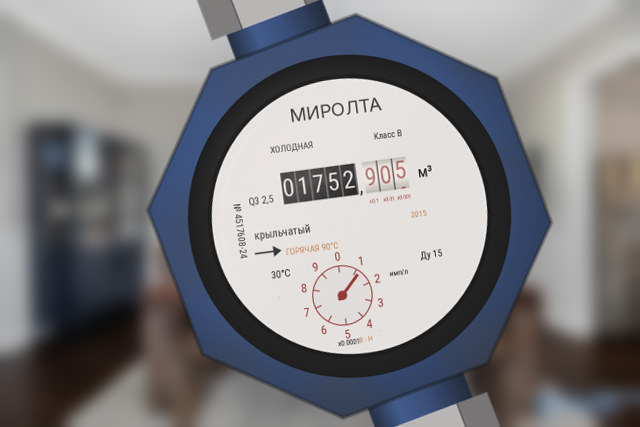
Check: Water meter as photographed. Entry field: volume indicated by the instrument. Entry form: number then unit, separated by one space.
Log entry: 1752.9051 m³
